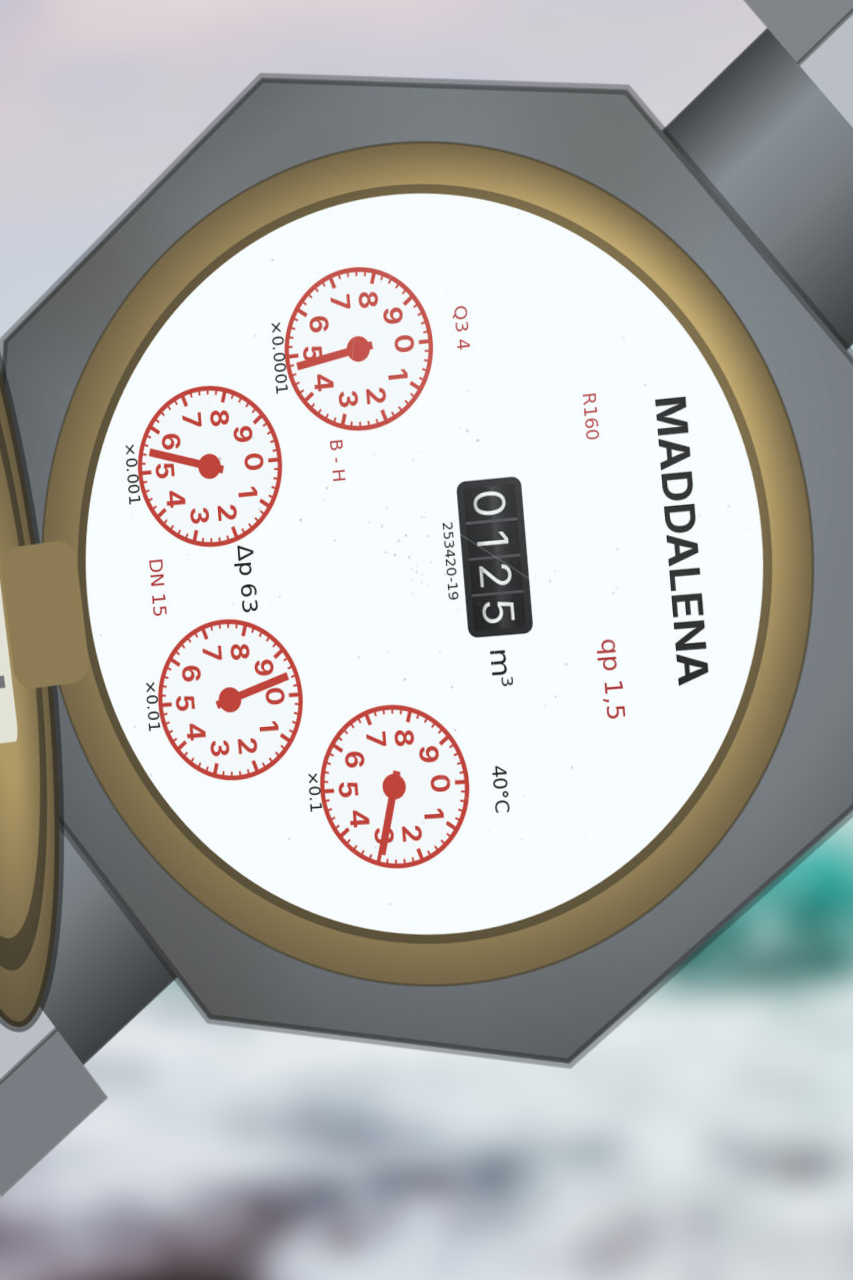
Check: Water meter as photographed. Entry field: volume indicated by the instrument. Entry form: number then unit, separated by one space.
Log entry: 125.2954 m³
